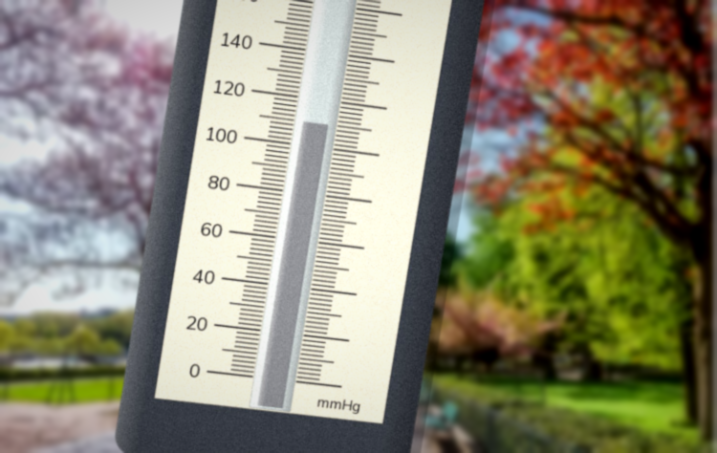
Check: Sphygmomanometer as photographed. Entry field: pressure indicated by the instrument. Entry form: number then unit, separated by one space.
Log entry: 110 mmHg
